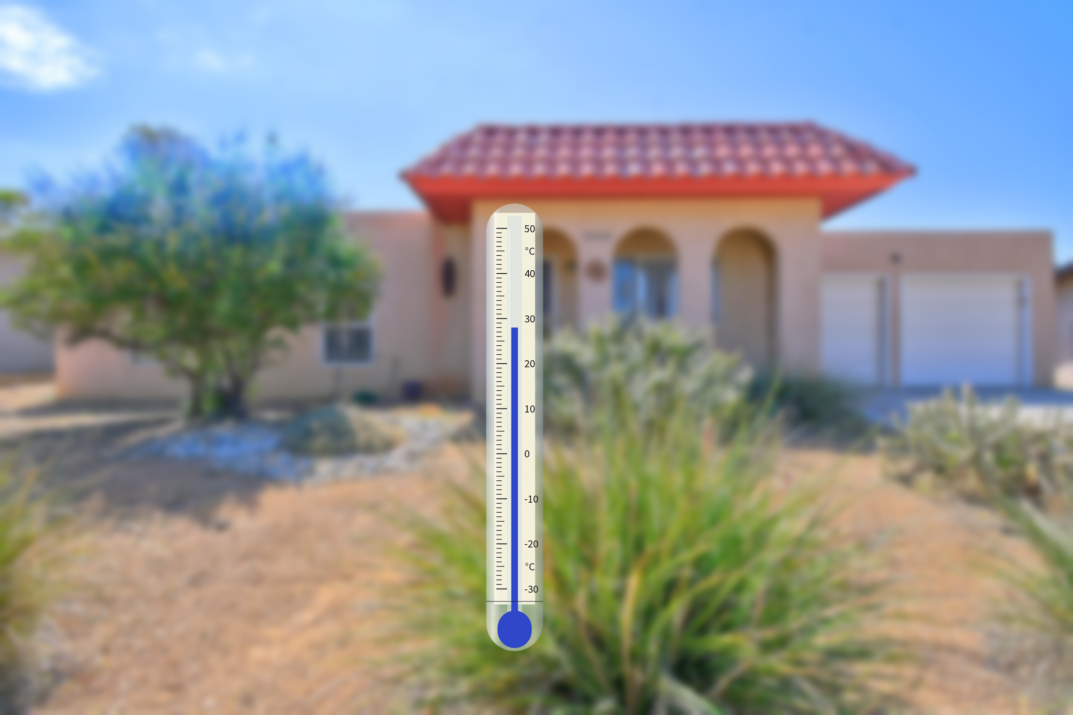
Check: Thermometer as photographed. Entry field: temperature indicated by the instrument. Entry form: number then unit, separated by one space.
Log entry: 28 °C
